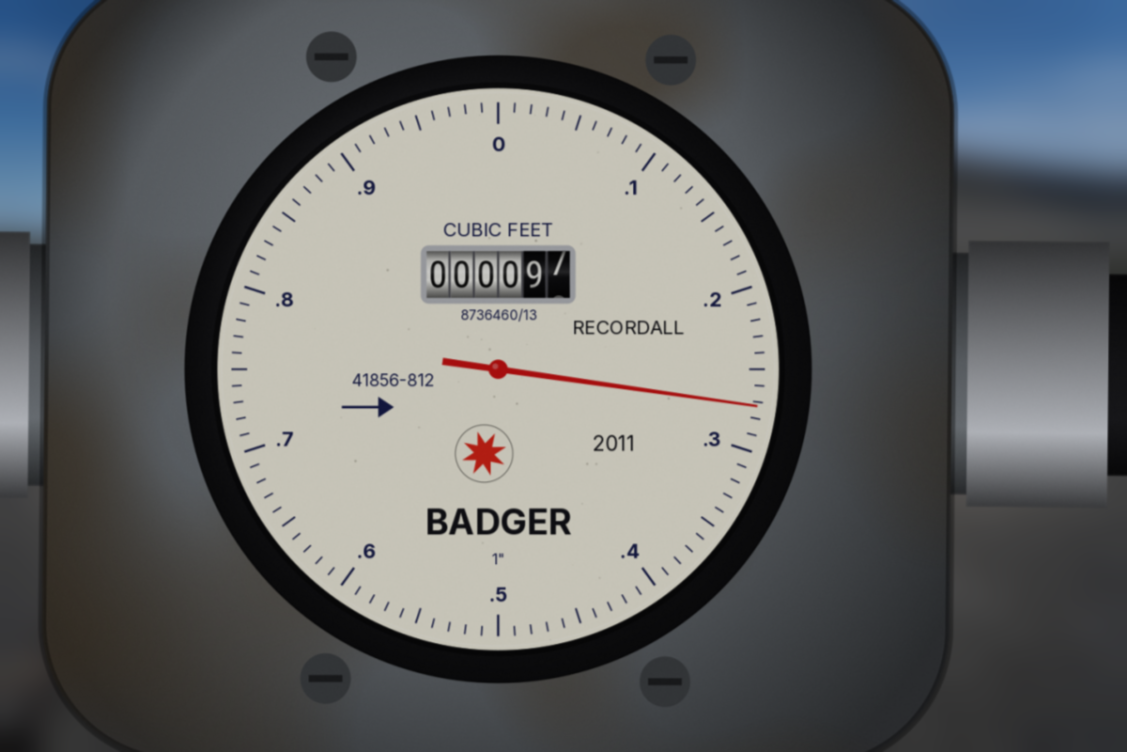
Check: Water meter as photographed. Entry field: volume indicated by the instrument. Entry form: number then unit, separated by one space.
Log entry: 97.27 ft³
